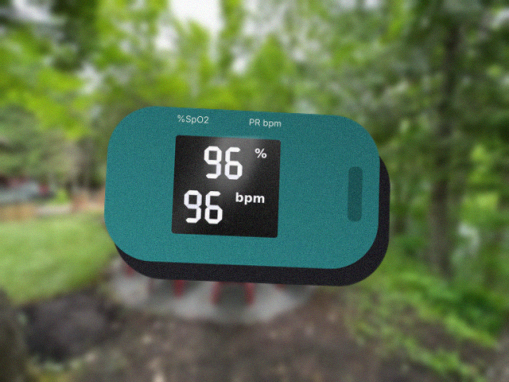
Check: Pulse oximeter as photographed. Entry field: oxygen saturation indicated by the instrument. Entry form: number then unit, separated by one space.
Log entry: 96 %
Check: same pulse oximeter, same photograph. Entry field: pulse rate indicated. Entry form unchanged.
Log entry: 96 bpm
